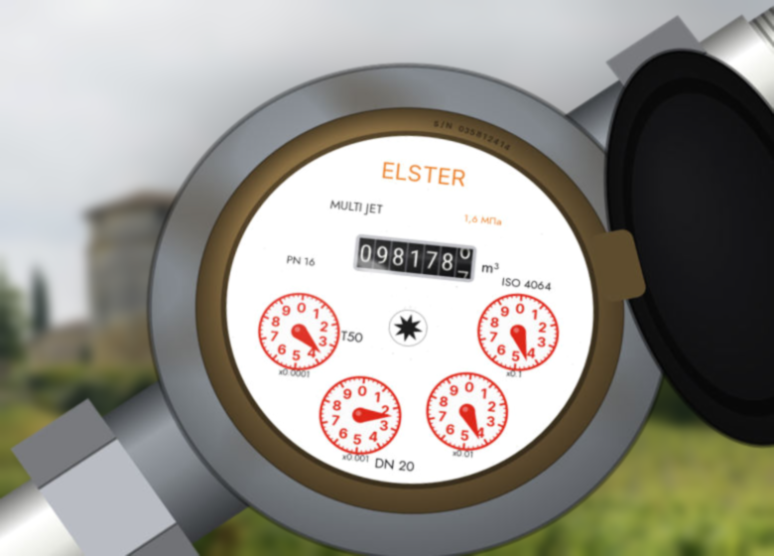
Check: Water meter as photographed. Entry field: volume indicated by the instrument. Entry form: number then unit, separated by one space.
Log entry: 981786.4423 m³
